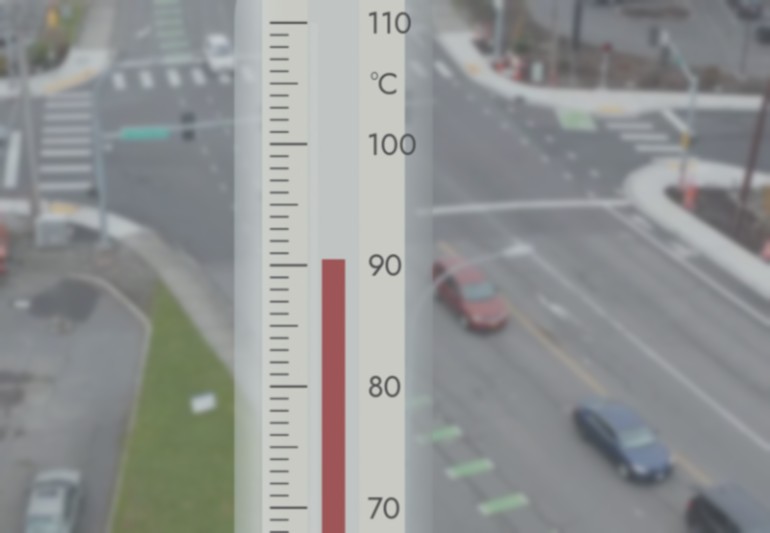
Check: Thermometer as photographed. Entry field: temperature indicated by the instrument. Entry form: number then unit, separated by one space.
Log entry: 90.5 °C
